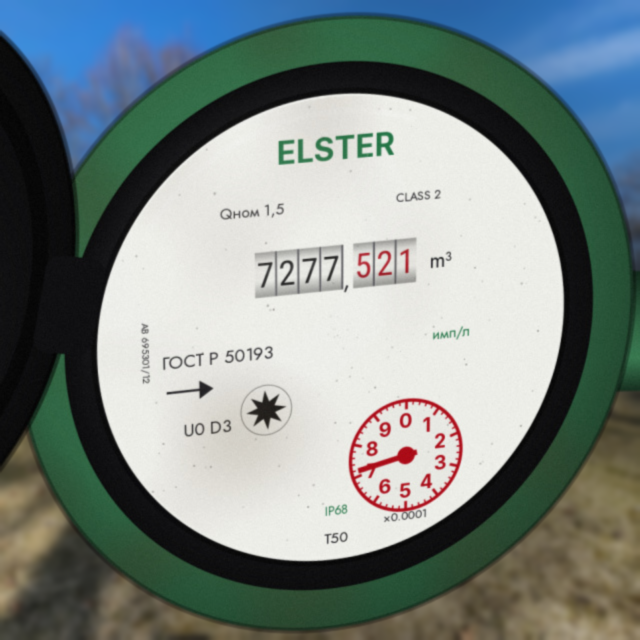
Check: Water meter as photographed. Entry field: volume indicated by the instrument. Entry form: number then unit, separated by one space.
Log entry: 7277.5217 m³
